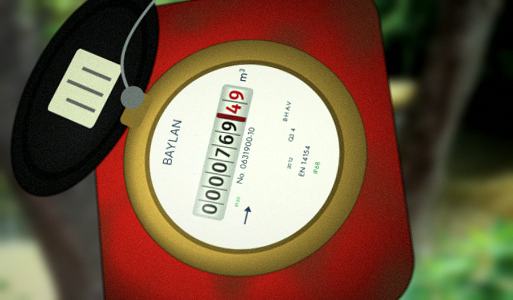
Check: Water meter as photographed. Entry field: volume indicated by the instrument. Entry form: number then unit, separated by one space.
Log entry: 769.49 m³
